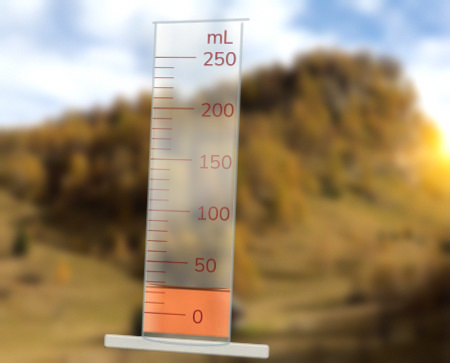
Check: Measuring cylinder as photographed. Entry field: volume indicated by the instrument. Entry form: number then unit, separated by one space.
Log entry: 25 mL
